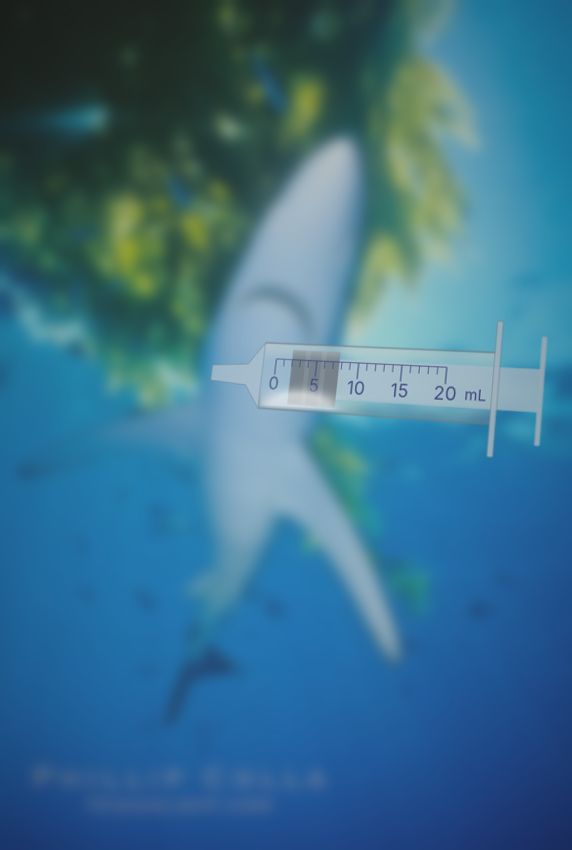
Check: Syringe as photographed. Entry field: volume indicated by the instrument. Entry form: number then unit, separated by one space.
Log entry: 2 mL
